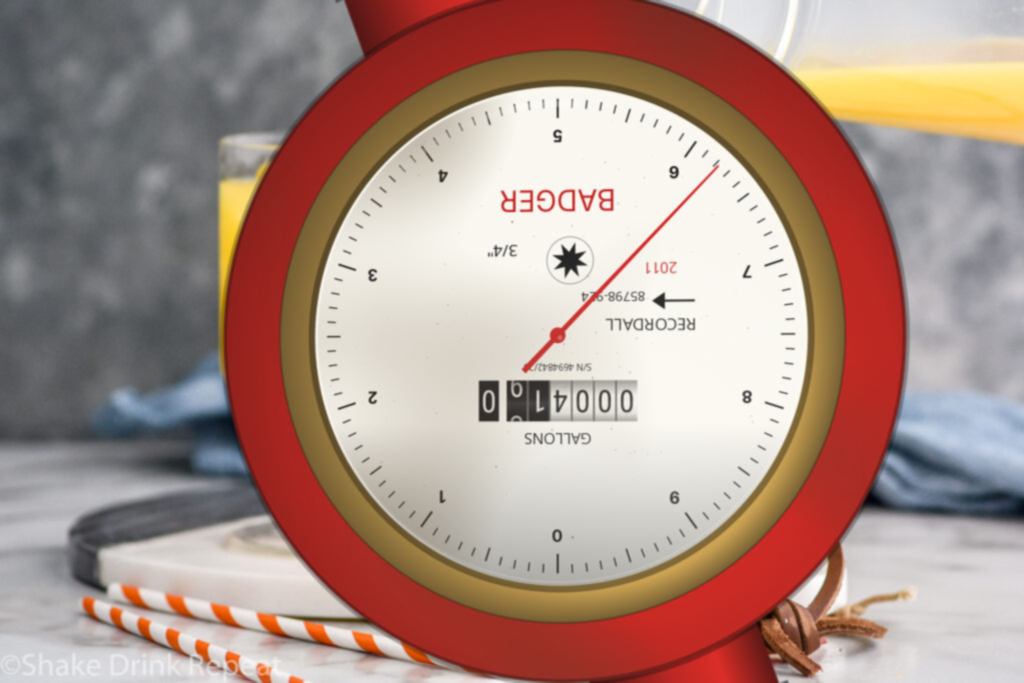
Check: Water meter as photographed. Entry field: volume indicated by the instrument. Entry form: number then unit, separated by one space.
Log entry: 4186.2 gal
